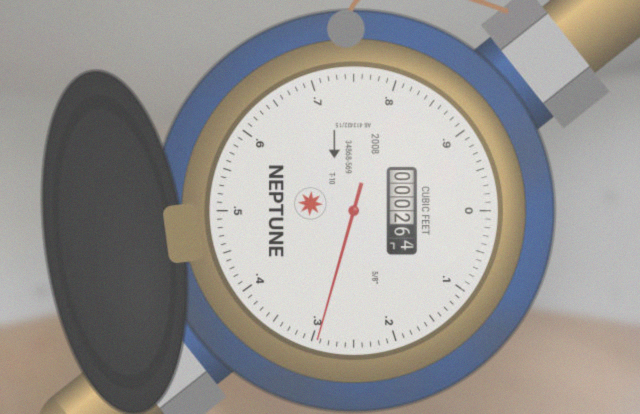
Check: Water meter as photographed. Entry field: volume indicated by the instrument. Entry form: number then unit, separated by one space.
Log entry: 264.29 ft³
